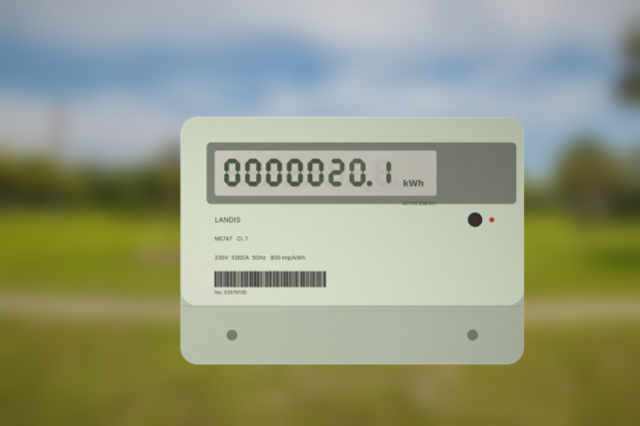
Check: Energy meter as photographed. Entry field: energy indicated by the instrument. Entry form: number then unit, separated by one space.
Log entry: 20.1 kWh
